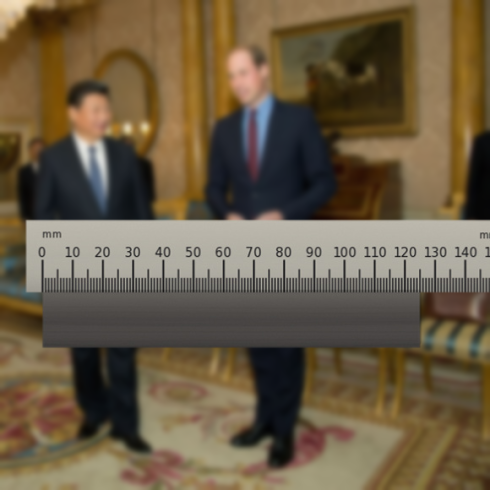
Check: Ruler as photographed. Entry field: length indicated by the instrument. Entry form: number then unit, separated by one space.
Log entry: 125 mm
